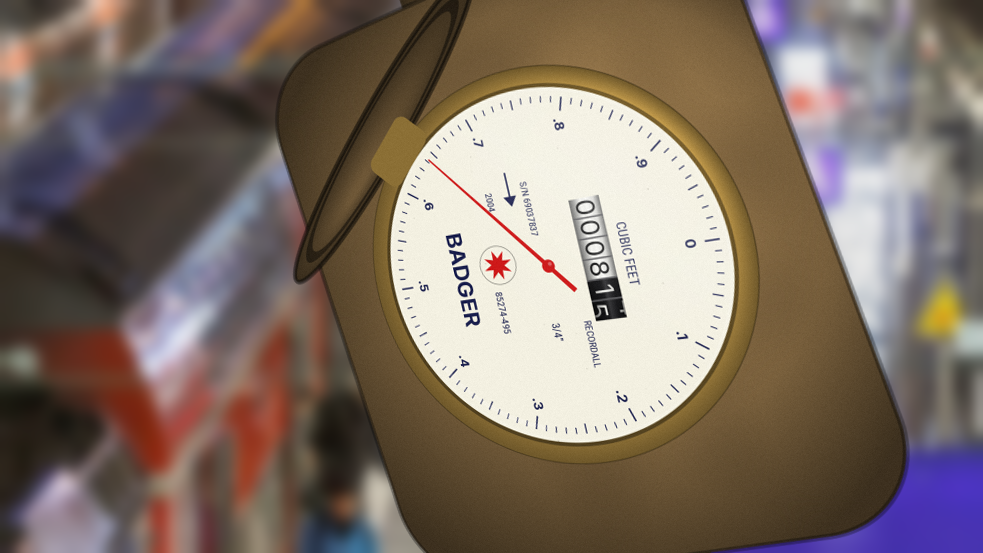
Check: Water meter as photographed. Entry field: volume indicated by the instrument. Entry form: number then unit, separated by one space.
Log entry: 814.64 ft³
